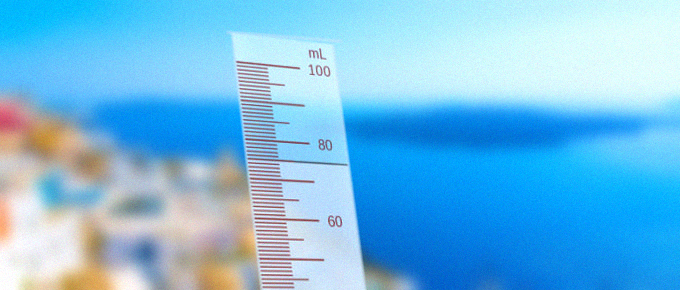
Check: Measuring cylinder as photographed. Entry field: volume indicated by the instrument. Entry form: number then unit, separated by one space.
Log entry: 75 mL
